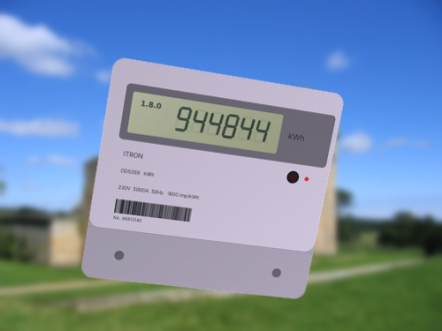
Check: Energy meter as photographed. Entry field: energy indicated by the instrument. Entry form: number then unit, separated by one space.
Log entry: 944844 kWh
